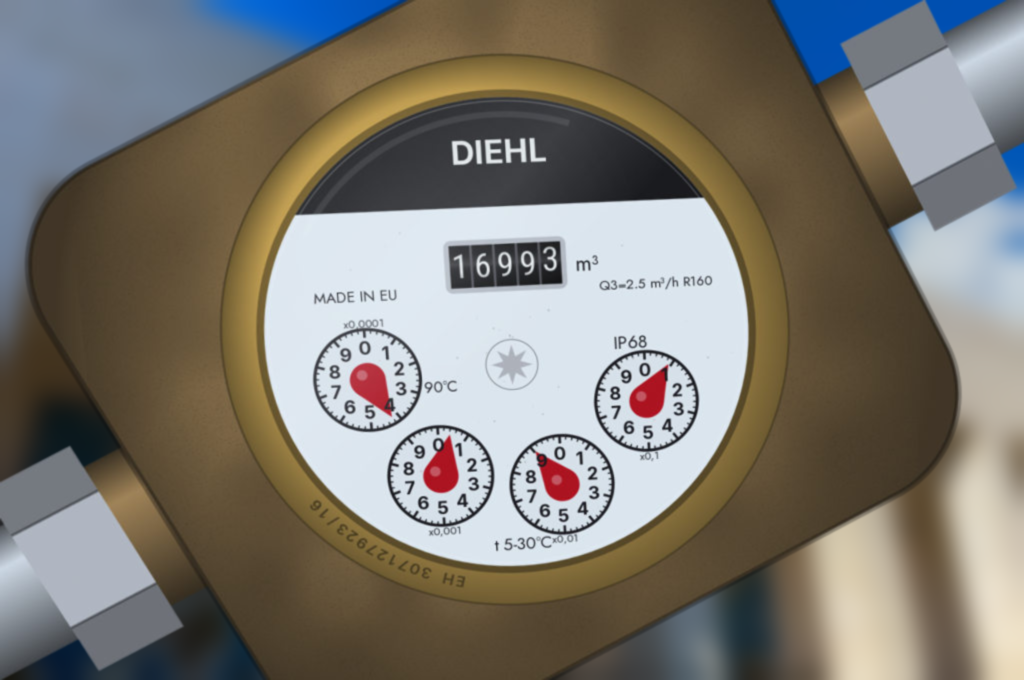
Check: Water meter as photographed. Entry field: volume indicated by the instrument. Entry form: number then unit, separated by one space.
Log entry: 16993.0904 m³
